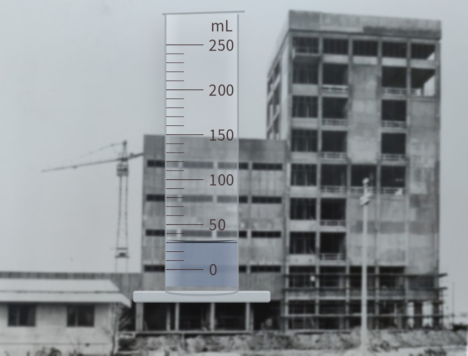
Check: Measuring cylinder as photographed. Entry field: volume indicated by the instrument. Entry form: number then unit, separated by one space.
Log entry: 30 mL
